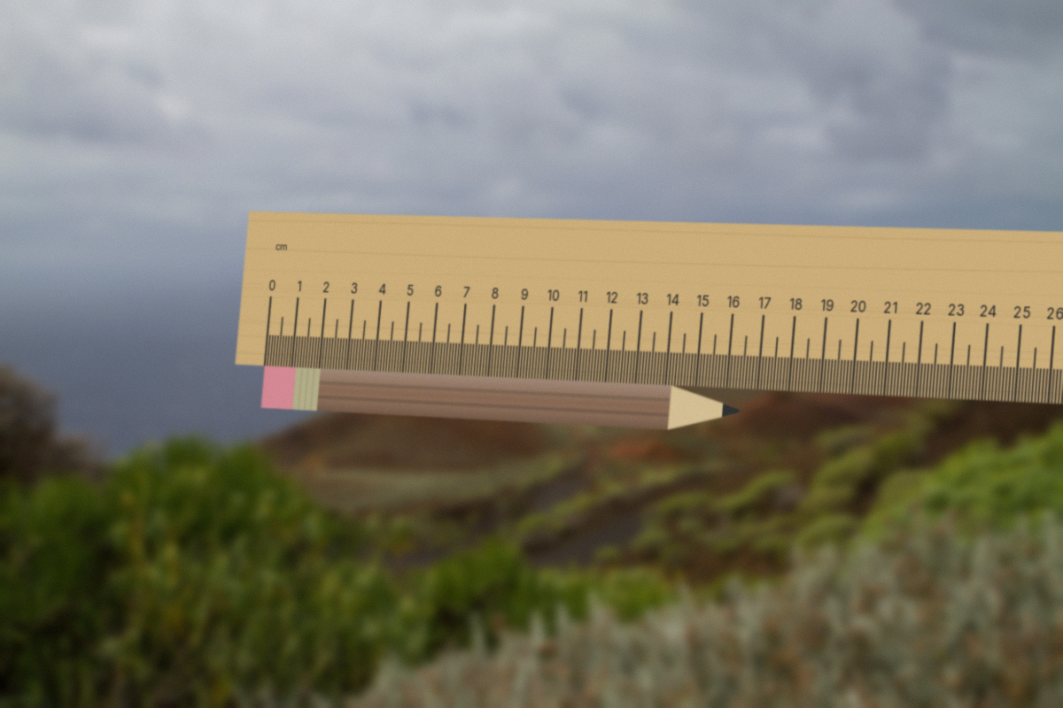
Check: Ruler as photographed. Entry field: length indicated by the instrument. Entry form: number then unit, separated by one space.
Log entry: 16.5 cm
